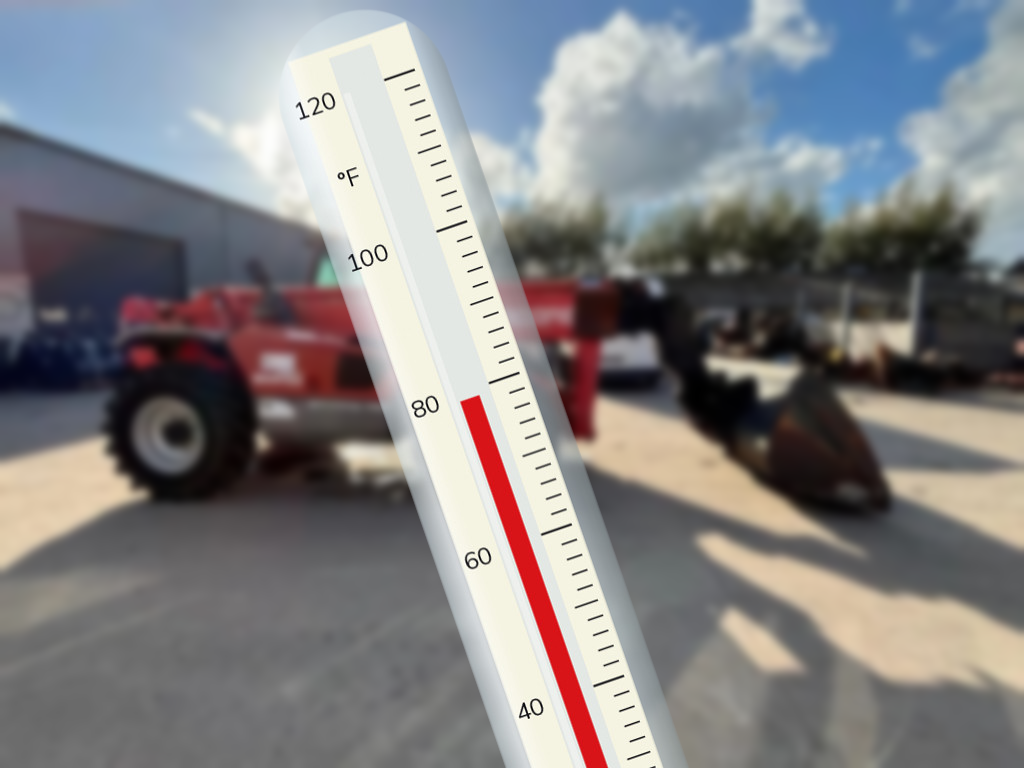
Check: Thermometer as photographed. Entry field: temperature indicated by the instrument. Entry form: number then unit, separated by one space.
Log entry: 79 °F
